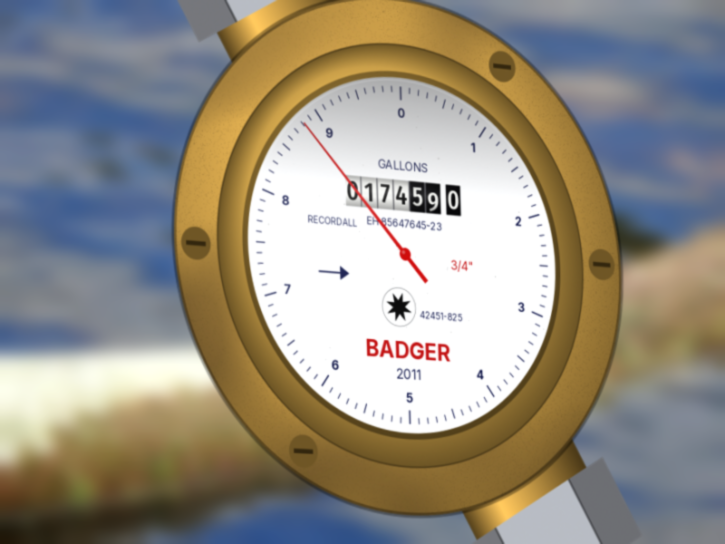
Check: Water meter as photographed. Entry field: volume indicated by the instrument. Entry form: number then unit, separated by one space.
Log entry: 174588.8 gal
